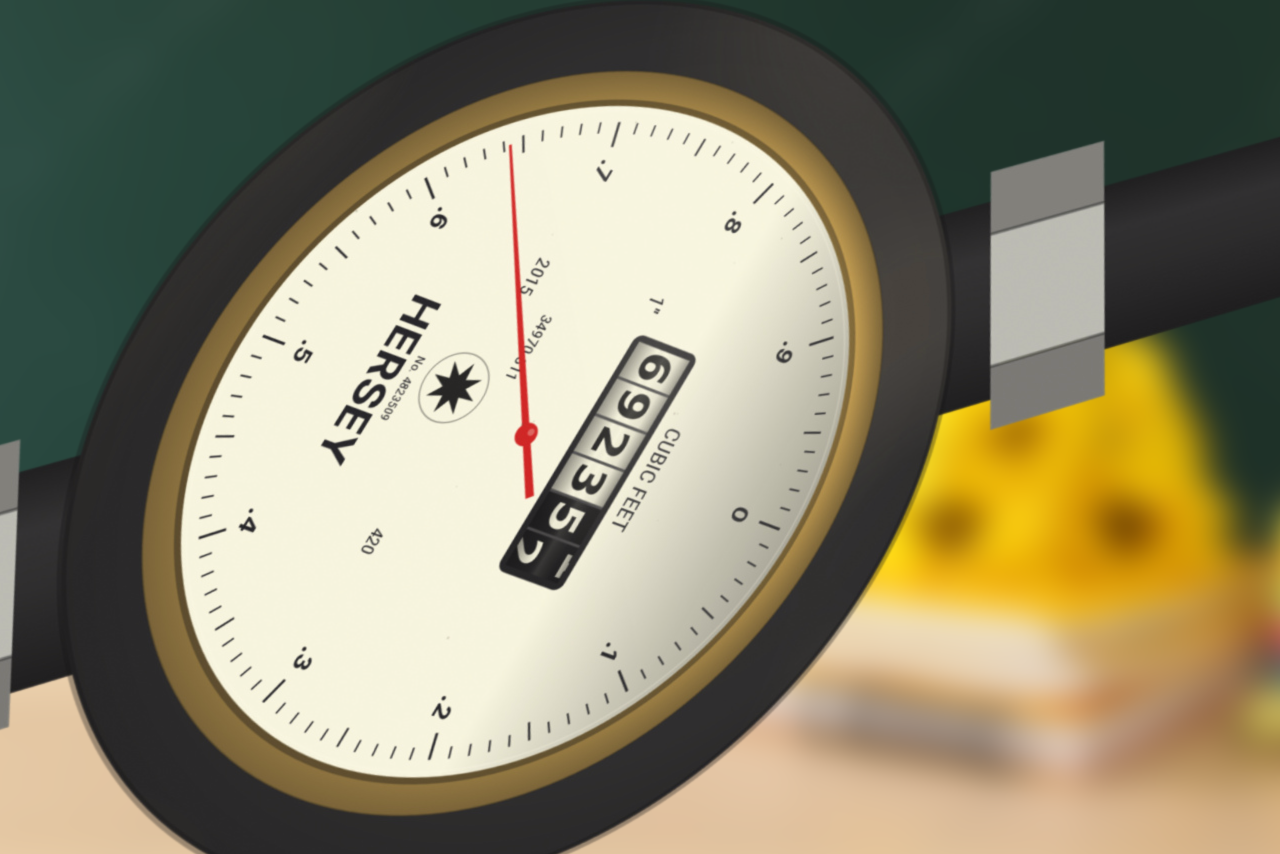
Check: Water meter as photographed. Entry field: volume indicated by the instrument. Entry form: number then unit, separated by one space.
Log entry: 692351.64 ft³
